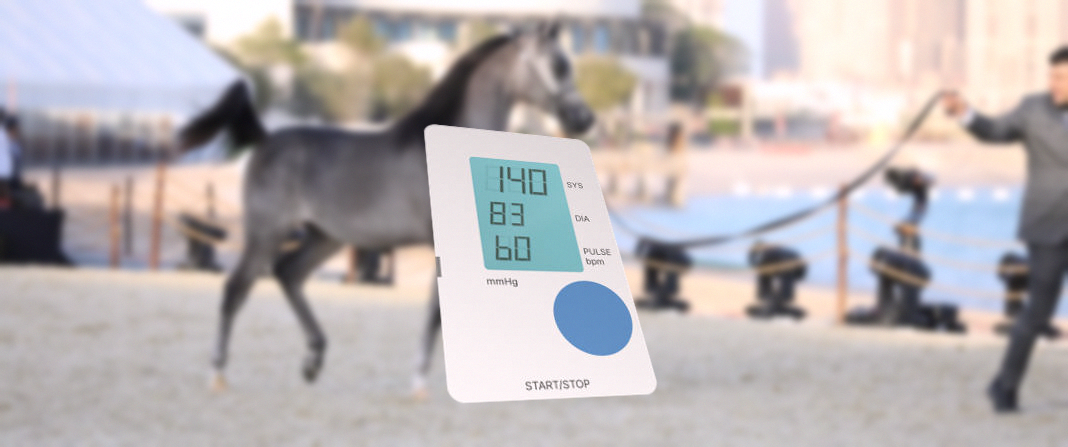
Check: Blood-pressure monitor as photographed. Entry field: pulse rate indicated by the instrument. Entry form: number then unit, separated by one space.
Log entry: 60 bpm
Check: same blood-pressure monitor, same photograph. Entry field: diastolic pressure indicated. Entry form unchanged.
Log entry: 83 mmHg
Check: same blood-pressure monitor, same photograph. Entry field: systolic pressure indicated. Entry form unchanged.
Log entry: 140 mmHg
